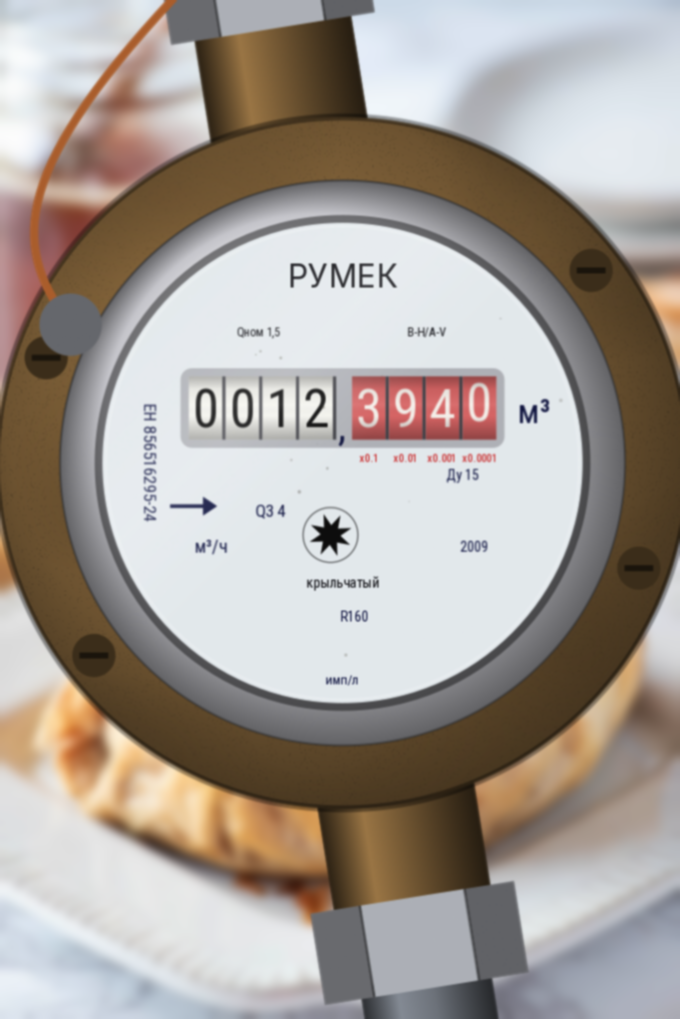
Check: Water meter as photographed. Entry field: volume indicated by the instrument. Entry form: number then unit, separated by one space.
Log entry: 12.3940 m³
